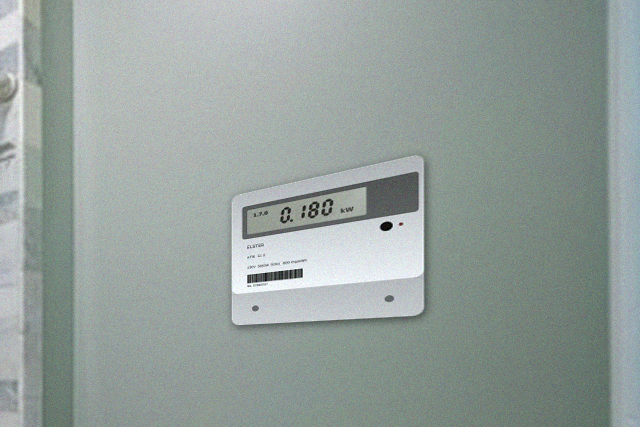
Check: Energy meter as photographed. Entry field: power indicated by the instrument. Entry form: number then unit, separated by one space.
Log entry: 0.180 kW
